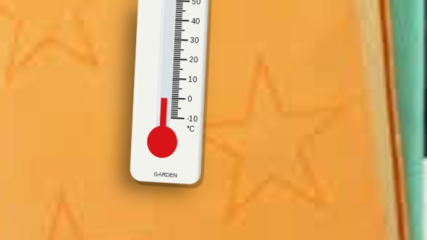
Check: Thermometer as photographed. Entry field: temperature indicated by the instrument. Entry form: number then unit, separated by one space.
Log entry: 0 °C
